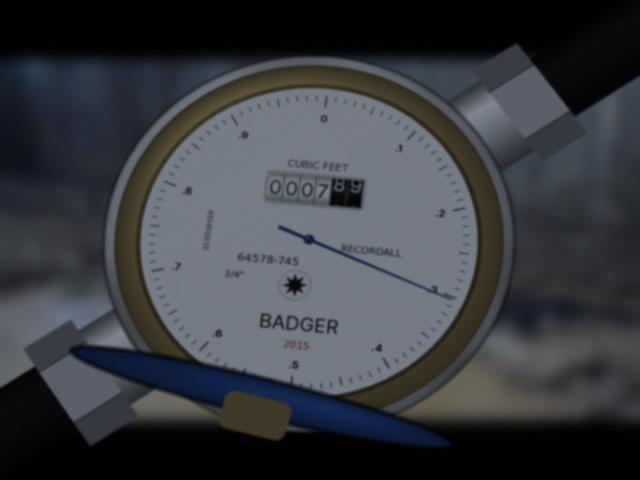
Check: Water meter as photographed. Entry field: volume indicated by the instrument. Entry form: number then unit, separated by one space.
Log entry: 789.30 ft³
